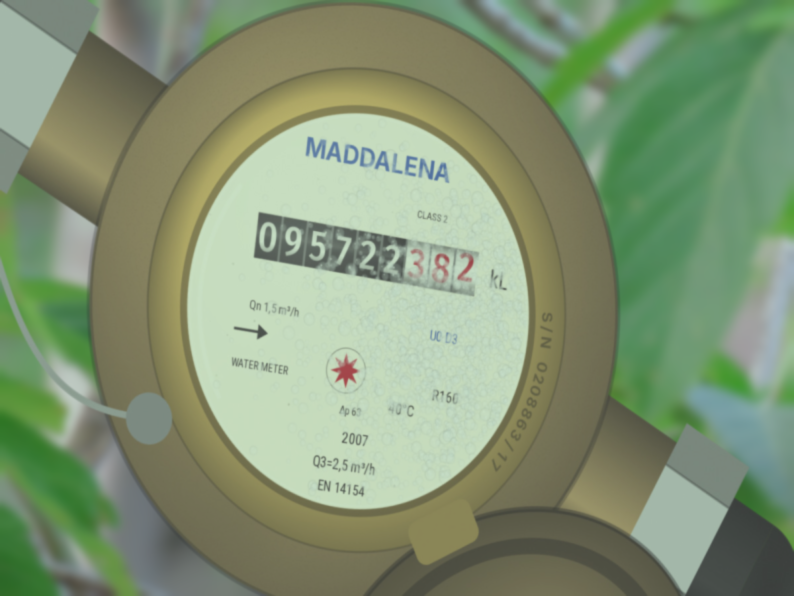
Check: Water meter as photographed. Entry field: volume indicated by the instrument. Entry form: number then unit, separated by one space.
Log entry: 95722.382 kL
